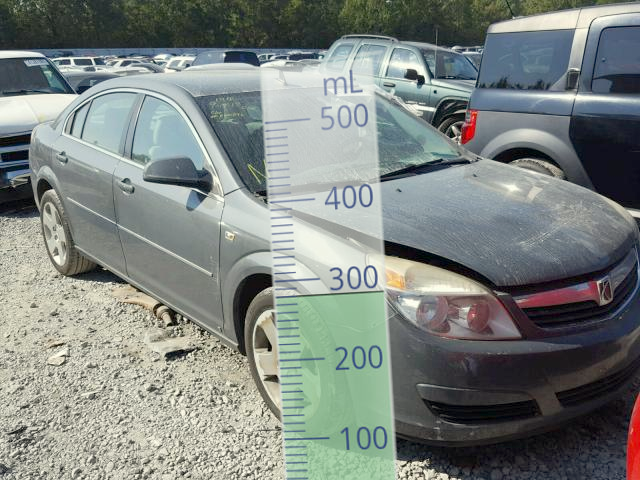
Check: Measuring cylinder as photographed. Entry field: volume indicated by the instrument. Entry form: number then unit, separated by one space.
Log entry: 280 mL
